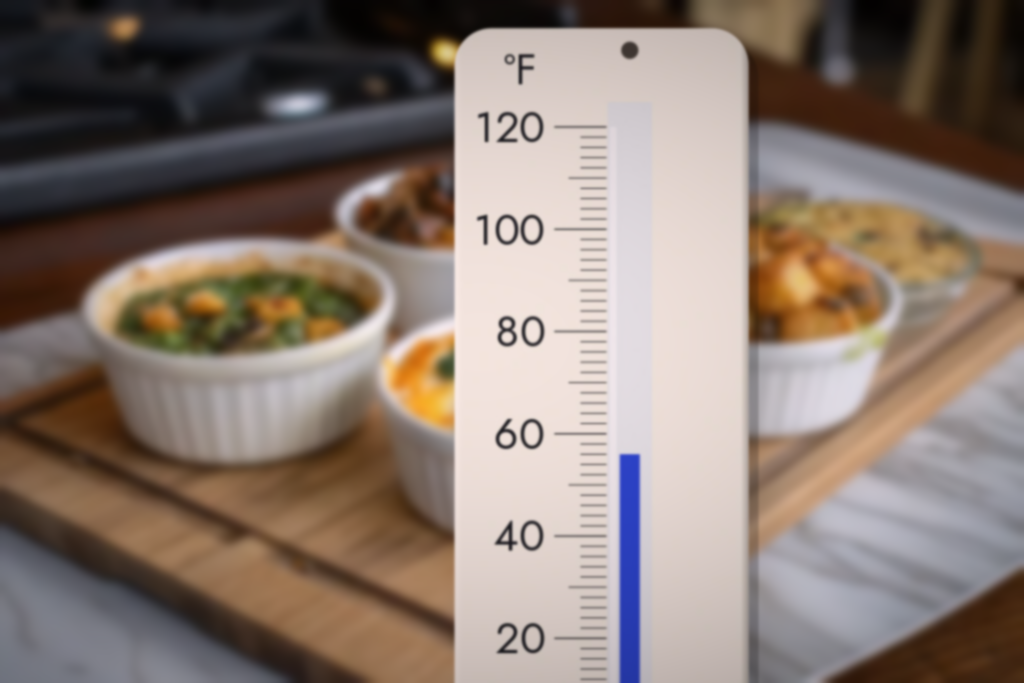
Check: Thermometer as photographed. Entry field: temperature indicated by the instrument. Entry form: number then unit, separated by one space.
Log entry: 56 °F
